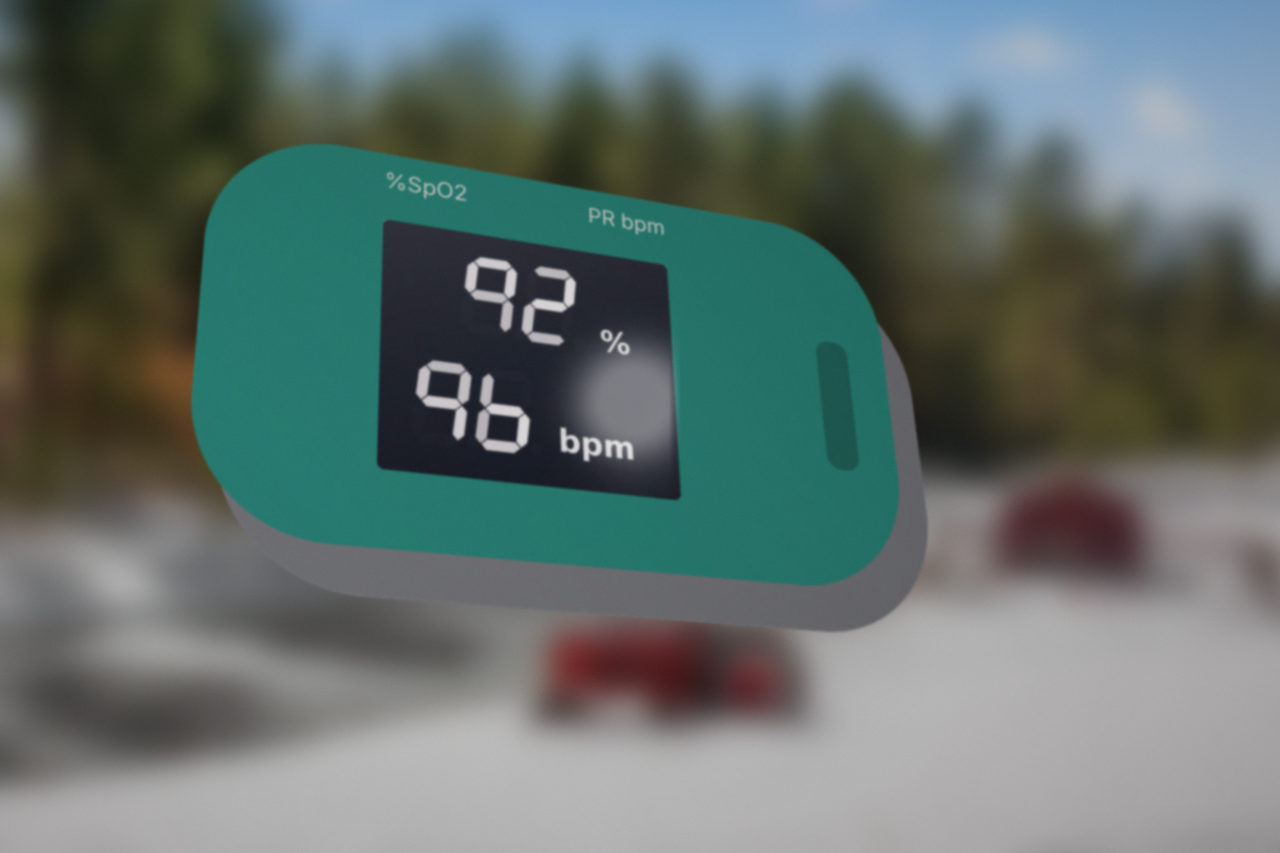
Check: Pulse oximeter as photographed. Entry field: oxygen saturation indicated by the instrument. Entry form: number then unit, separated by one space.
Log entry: 92 %
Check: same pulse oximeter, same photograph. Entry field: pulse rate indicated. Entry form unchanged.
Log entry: 96 bpm
